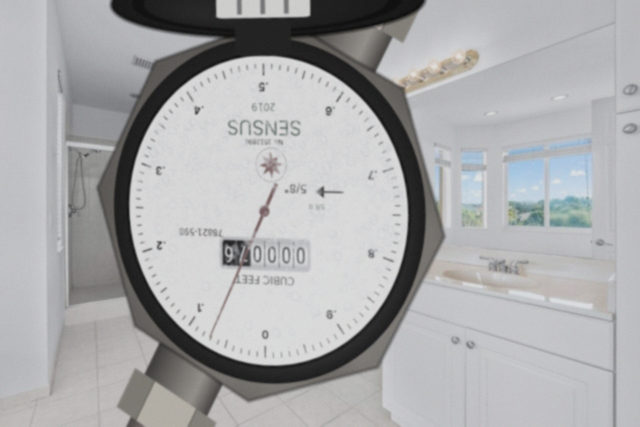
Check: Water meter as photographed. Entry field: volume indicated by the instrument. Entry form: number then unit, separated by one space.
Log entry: 76.07 ft³
